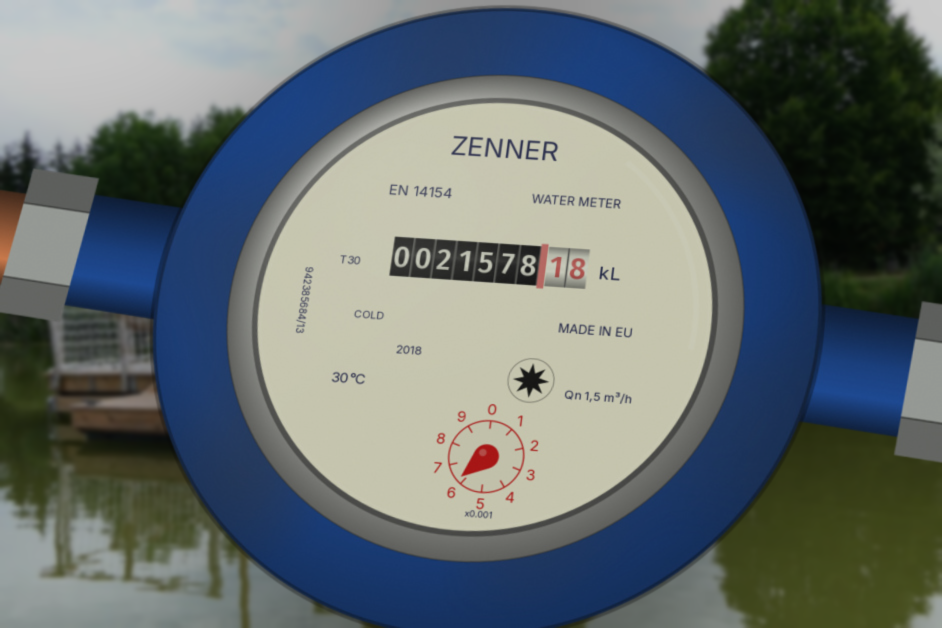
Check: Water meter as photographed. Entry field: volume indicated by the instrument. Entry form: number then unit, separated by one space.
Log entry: 21578.186 kL
